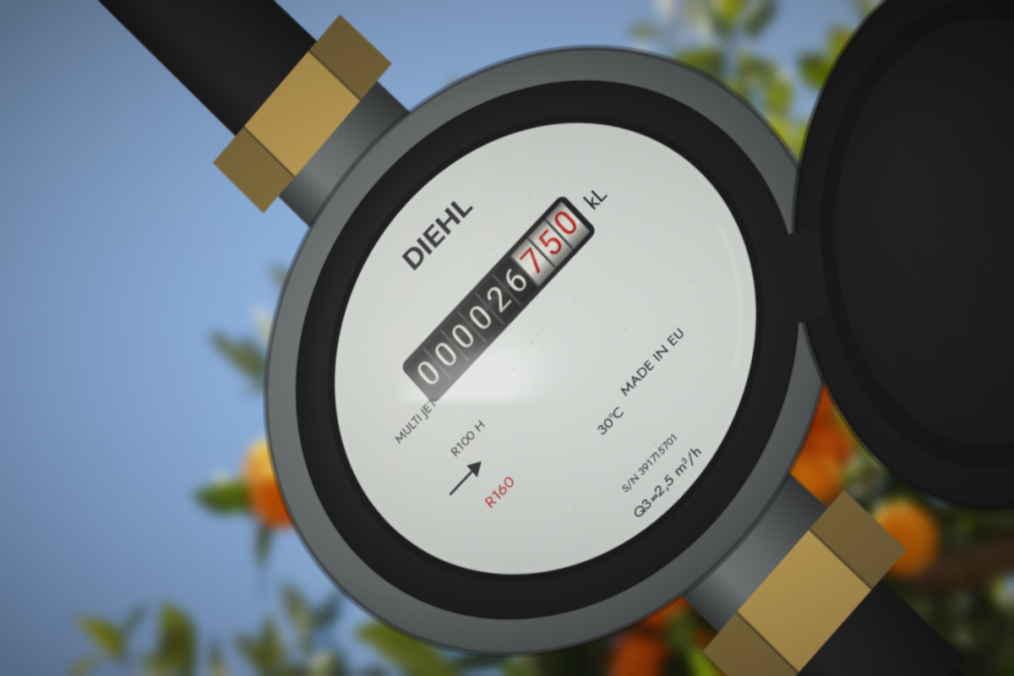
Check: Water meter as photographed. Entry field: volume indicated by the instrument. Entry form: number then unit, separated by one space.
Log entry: 26.750 kL
